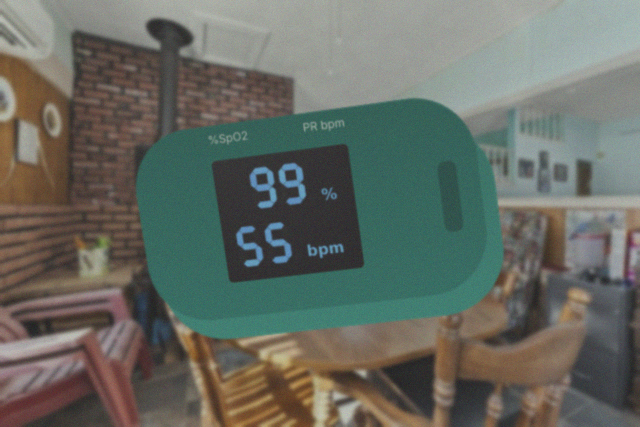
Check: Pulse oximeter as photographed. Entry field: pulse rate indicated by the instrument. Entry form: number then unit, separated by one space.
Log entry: 55 bpm
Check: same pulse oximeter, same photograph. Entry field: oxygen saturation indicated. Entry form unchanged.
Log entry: 99 %
